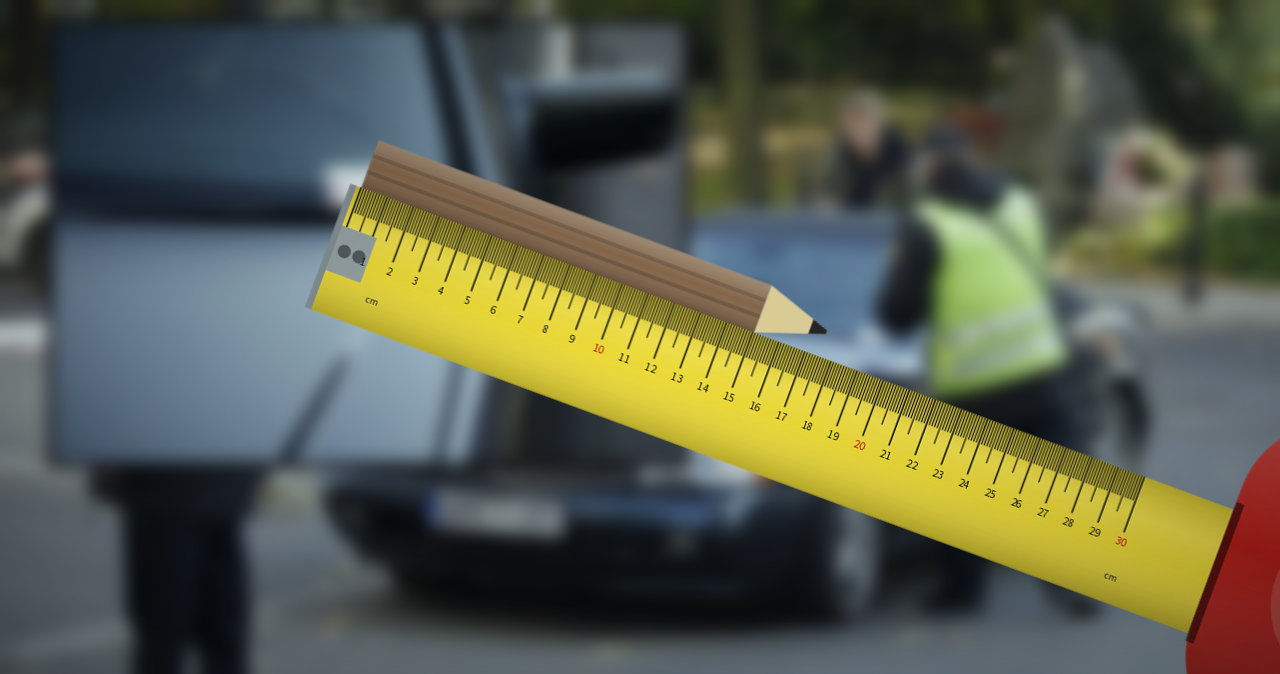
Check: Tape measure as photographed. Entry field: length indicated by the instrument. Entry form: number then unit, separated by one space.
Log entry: 17.5 cm
